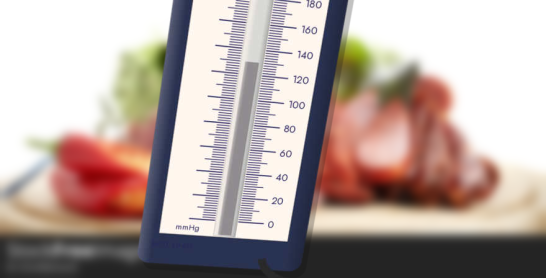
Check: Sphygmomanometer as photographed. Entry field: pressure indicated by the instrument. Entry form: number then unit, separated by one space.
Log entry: 130 mmHg
